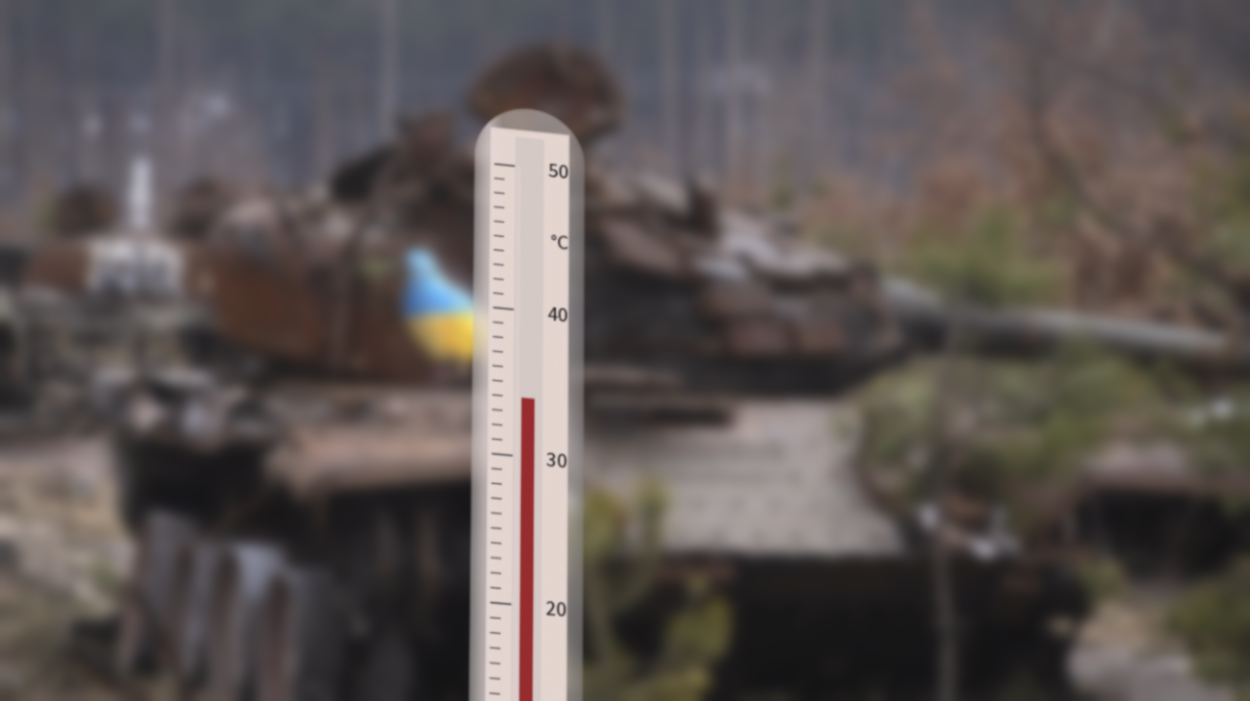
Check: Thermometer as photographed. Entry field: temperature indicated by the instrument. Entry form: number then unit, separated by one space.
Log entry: 34 °C
